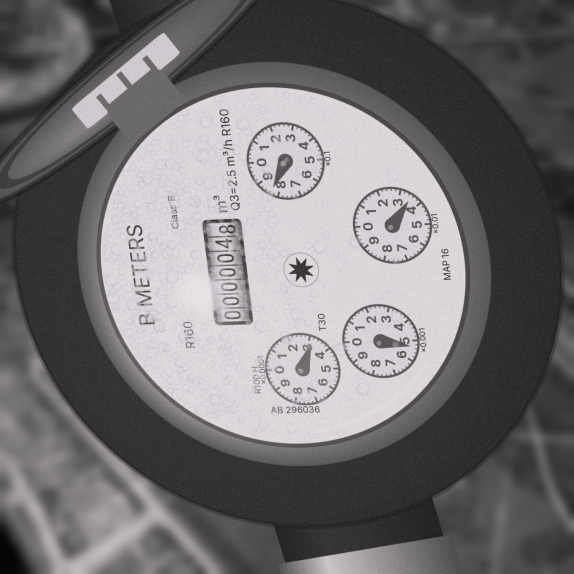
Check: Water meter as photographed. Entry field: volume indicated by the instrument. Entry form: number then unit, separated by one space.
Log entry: 47.8353 m³
